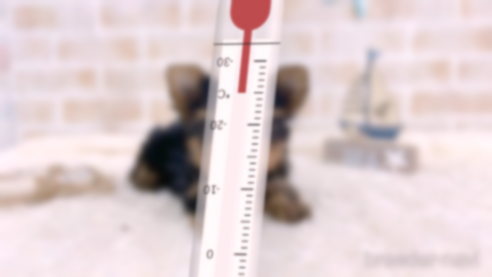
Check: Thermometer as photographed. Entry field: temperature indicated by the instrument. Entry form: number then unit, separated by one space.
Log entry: -25 °C
